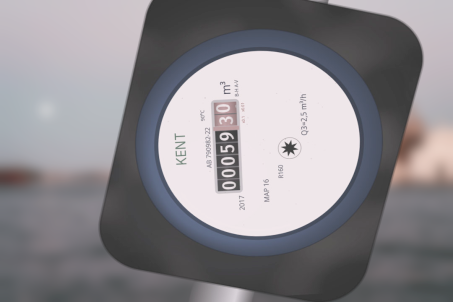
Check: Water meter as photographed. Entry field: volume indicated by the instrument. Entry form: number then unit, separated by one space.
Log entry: 59.30 m³
